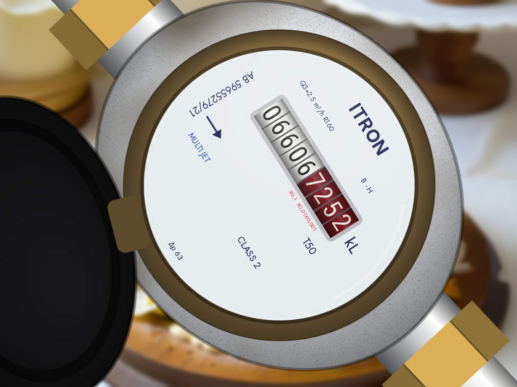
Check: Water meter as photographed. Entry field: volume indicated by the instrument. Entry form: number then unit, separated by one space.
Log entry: 6606.7252 kL
